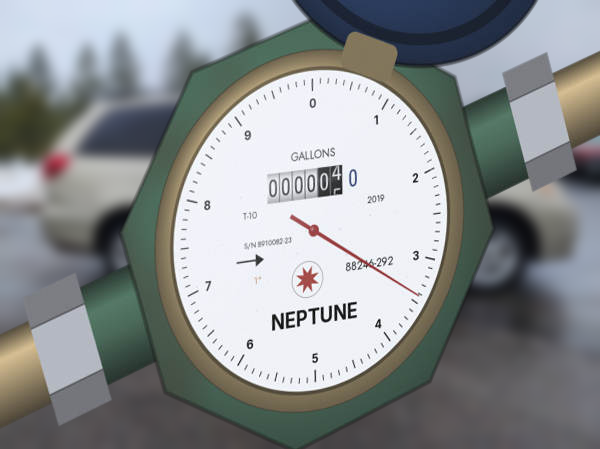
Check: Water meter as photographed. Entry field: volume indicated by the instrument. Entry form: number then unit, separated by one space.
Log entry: 43.4 gal
